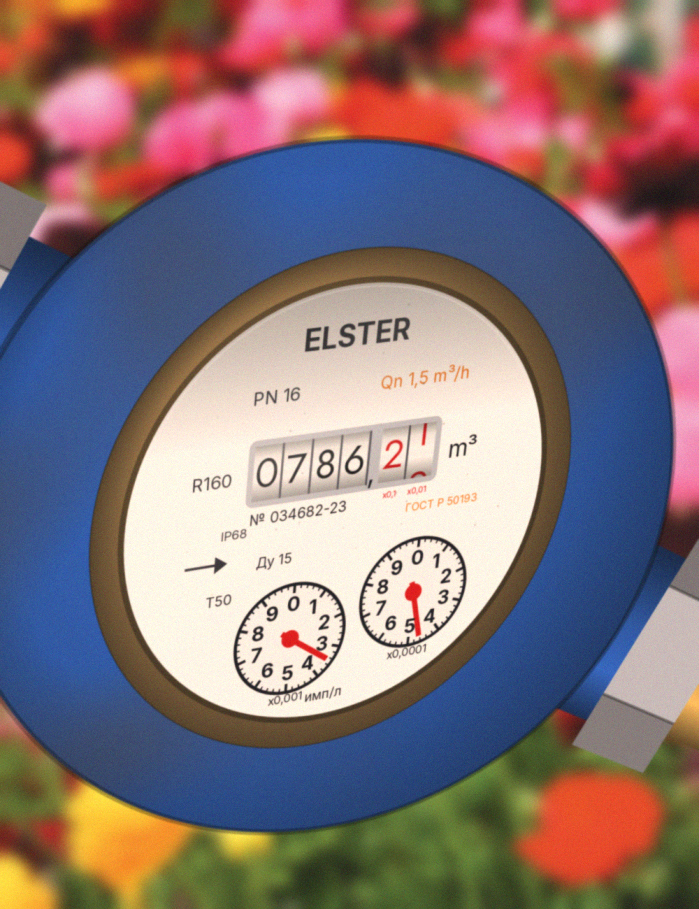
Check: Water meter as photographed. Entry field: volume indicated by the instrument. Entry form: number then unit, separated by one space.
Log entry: 786.2134 m³
